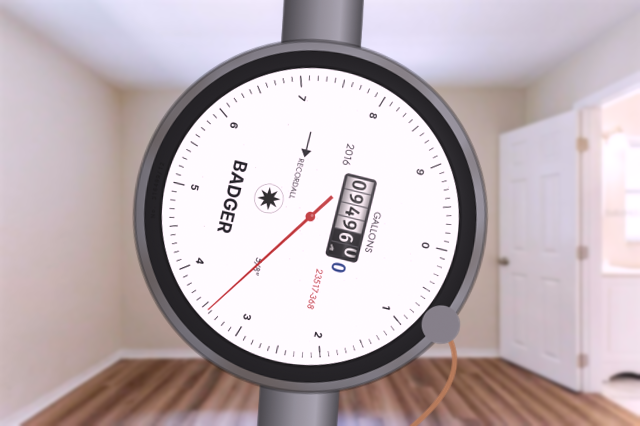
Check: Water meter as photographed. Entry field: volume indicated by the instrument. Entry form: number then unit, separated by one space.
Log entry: 949603.4 gal
